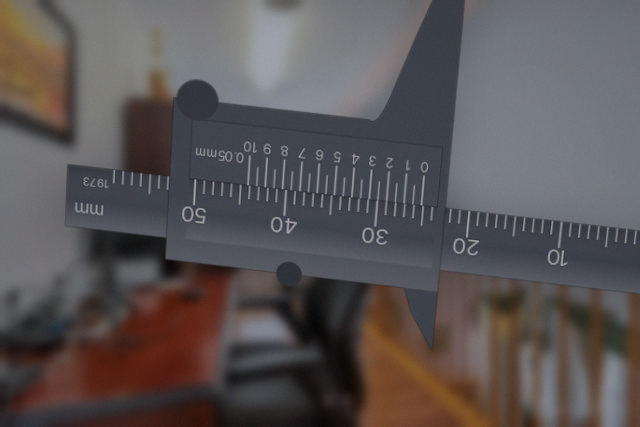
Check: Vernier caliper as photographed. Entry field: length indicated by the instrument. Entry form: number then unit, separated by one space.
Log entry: 25.2 mm
